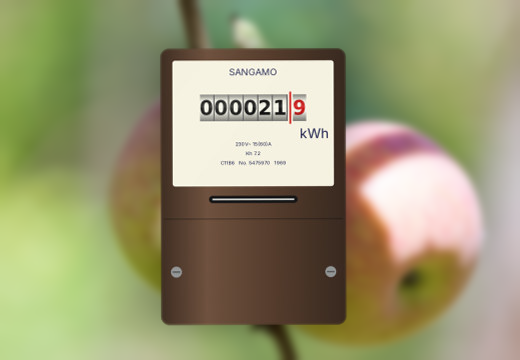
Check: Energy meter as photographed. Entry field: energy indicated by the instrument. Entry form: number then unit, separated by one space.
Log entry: 21.9 kWh
